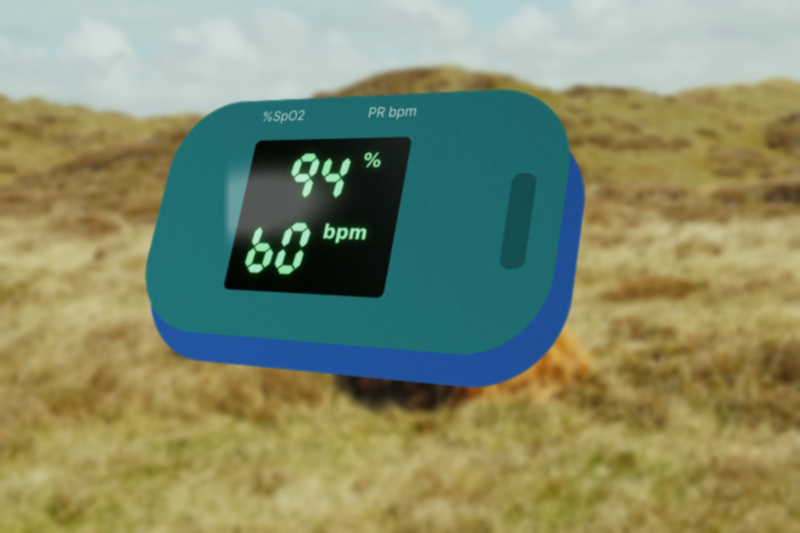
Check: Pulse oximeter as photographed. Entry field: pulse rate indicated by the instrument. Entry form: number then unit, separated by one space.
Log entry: 60 bpm
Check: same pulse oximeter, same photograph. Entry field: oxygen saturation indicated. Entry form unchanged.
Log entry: 94 %
